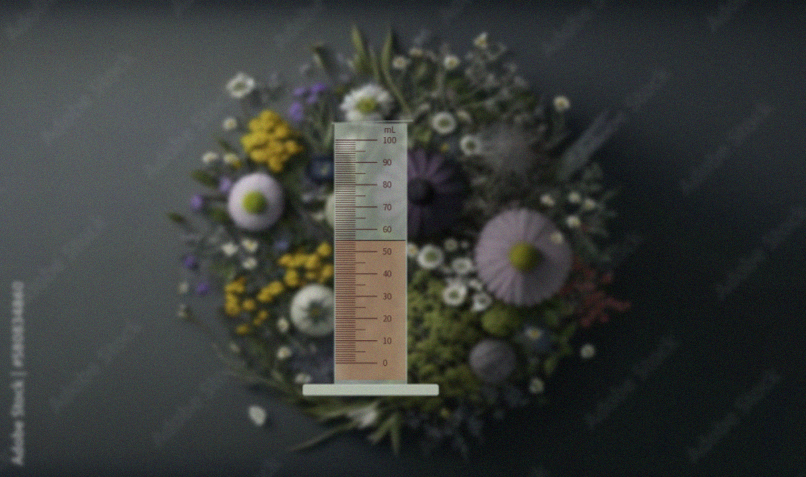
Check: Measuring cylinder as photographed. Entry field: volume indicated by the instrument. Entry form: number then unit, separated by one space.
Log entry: 55 mL
